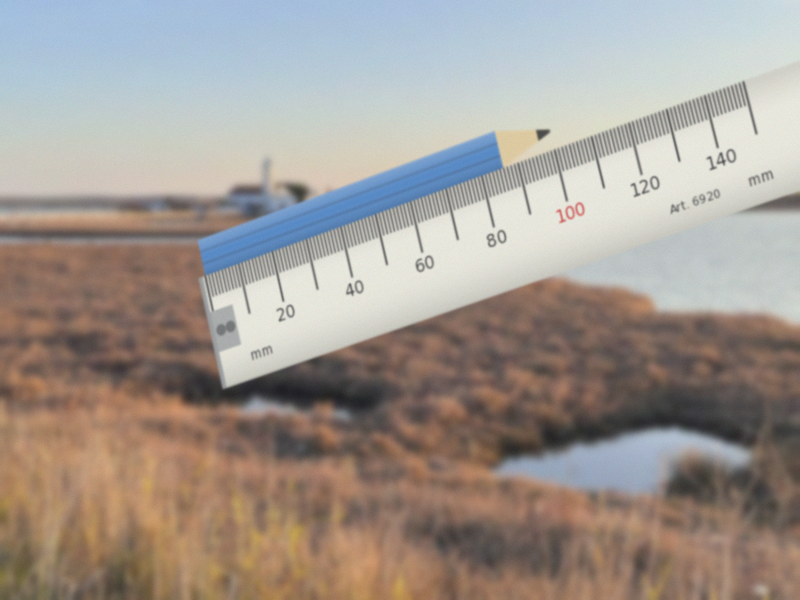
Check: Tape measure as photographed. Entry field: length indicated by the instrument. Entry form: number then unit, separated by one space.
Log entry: 100 mm
